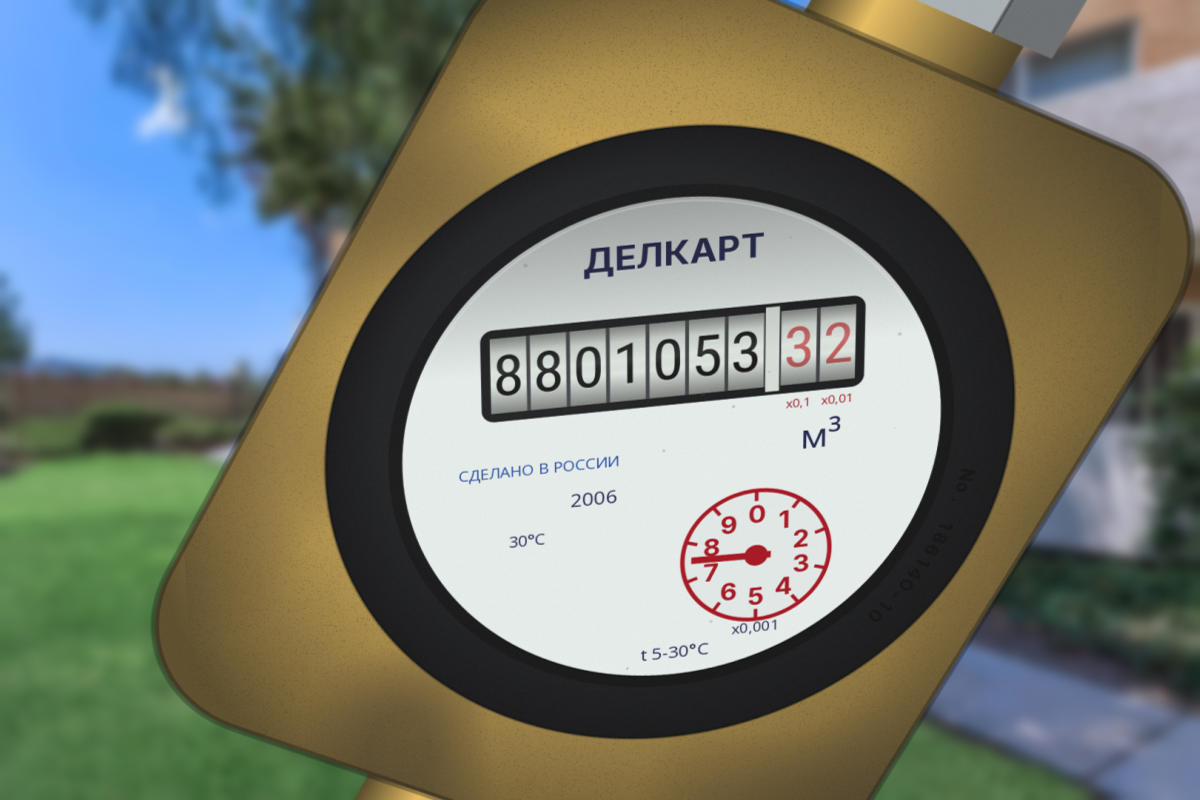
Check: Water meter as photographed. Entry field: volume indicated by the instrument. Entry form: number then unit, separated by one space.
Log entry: 8801053.327 m³
